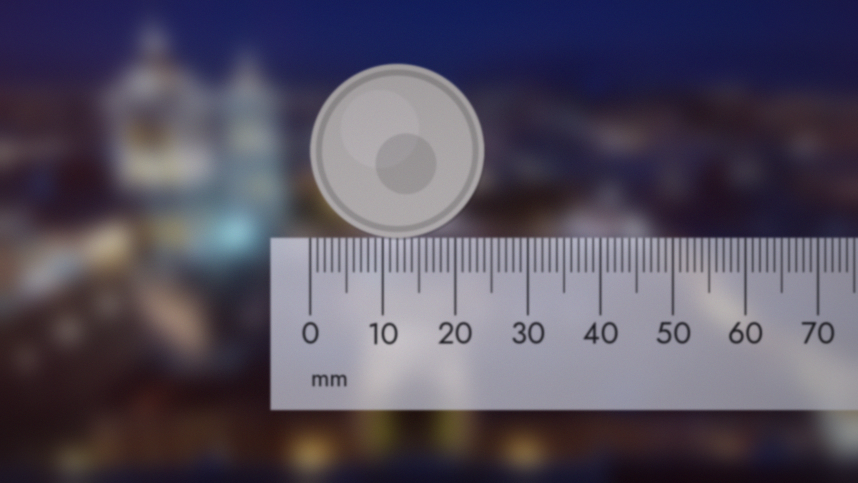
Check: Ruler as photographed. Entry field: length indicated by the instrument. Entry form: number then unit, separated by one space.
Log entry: 24 mm
